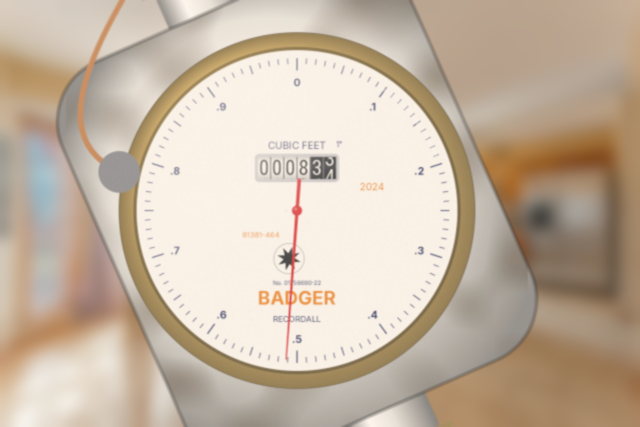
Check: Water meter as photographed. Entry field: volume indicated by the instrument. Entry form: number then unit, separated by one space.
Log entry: 833.51 ft³
